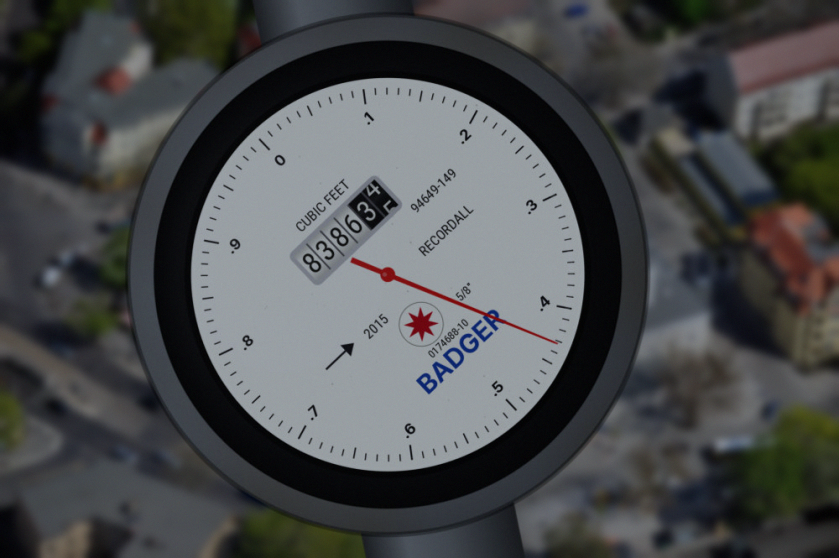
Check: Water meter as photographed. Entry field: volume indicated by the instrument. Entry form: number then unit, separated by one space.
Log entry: 838634.43 ft³
